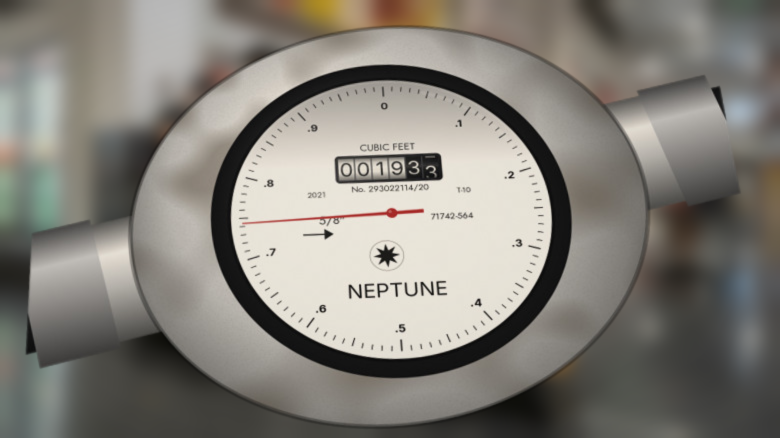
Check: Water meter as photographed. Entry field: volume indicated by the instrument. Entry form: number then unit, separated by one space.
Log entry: 1932.74 ft³
